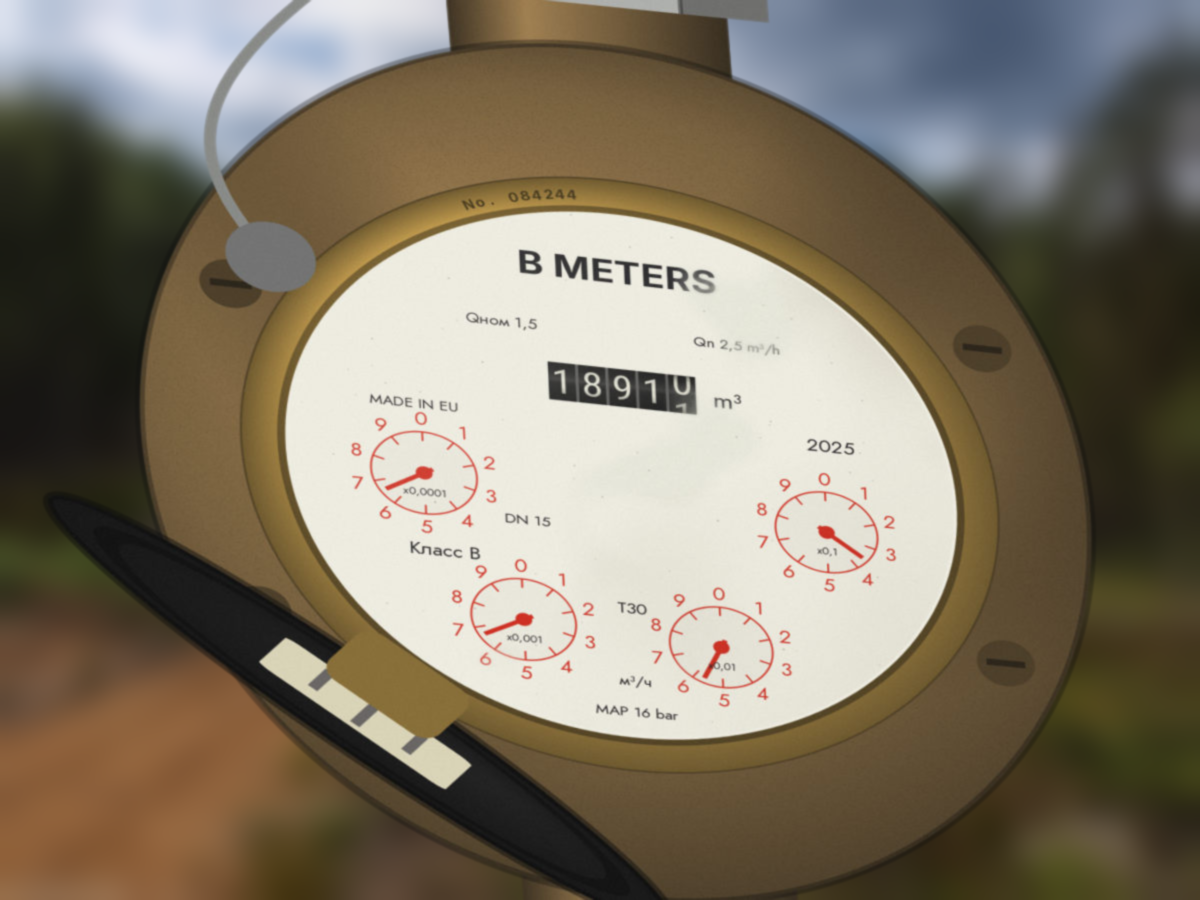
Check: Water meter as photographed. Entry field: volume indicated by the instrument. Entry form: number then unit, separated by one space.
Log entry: 18910.3566 m³
